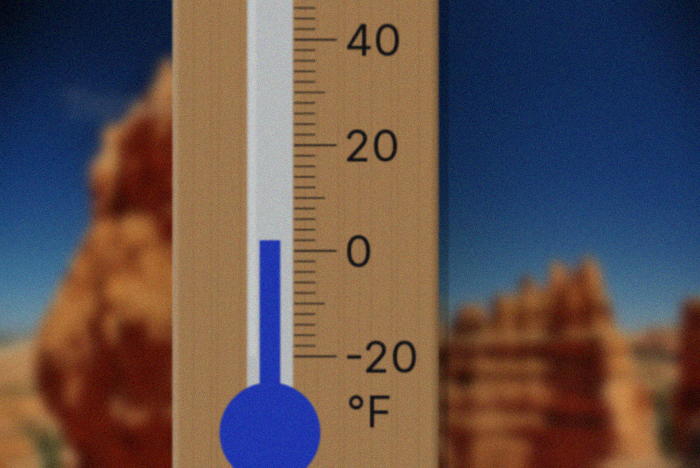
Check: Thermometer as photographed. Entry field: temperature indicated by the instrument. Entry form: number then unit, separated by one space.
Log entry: 2 °F
